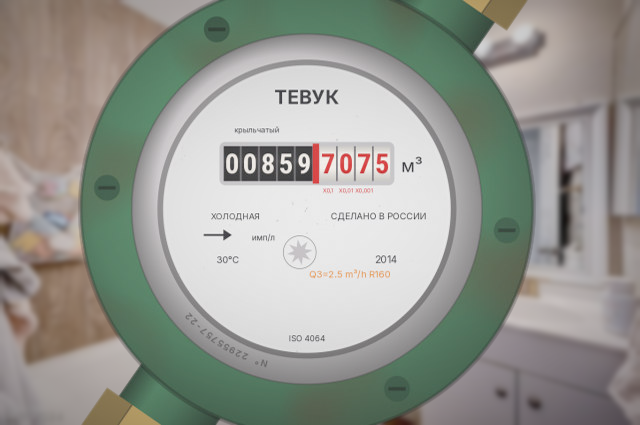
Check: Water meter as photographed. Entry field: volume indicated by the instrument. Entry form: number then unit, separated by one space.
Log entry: 859.7075 m³
